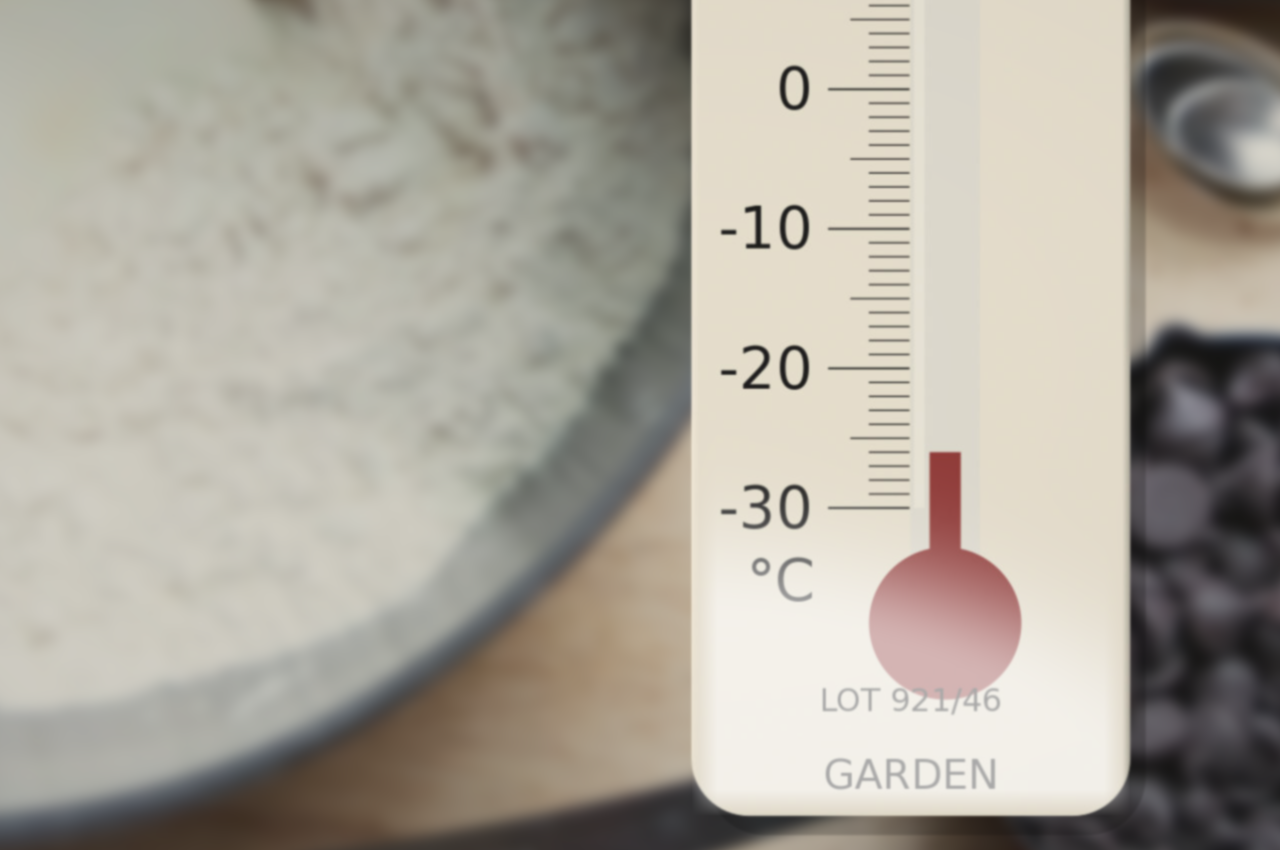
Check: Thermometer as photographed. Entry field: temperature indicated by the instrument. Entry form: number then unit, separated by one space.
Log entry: -26 °C
